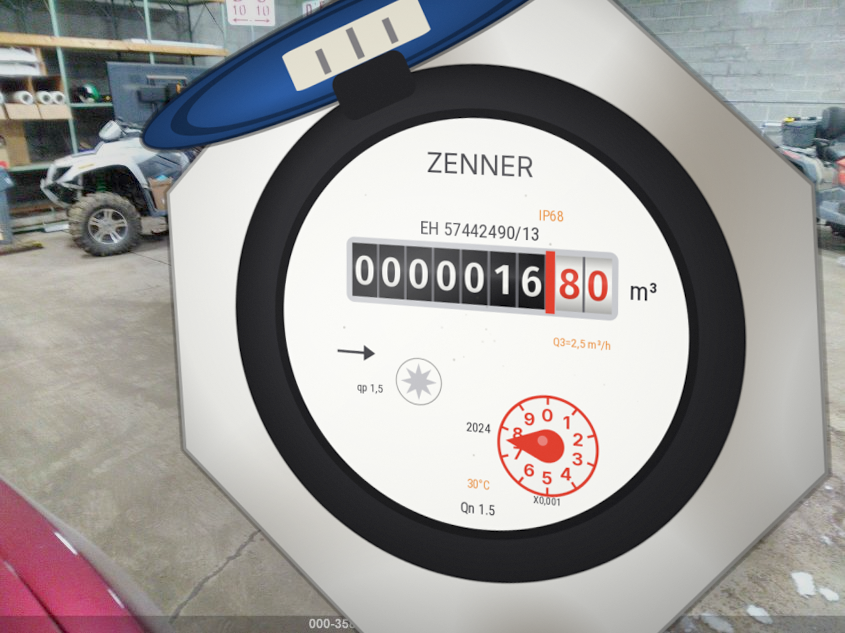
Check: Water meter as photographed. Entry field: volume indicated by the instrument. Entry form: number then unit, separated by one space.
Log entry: 16.807 m³
